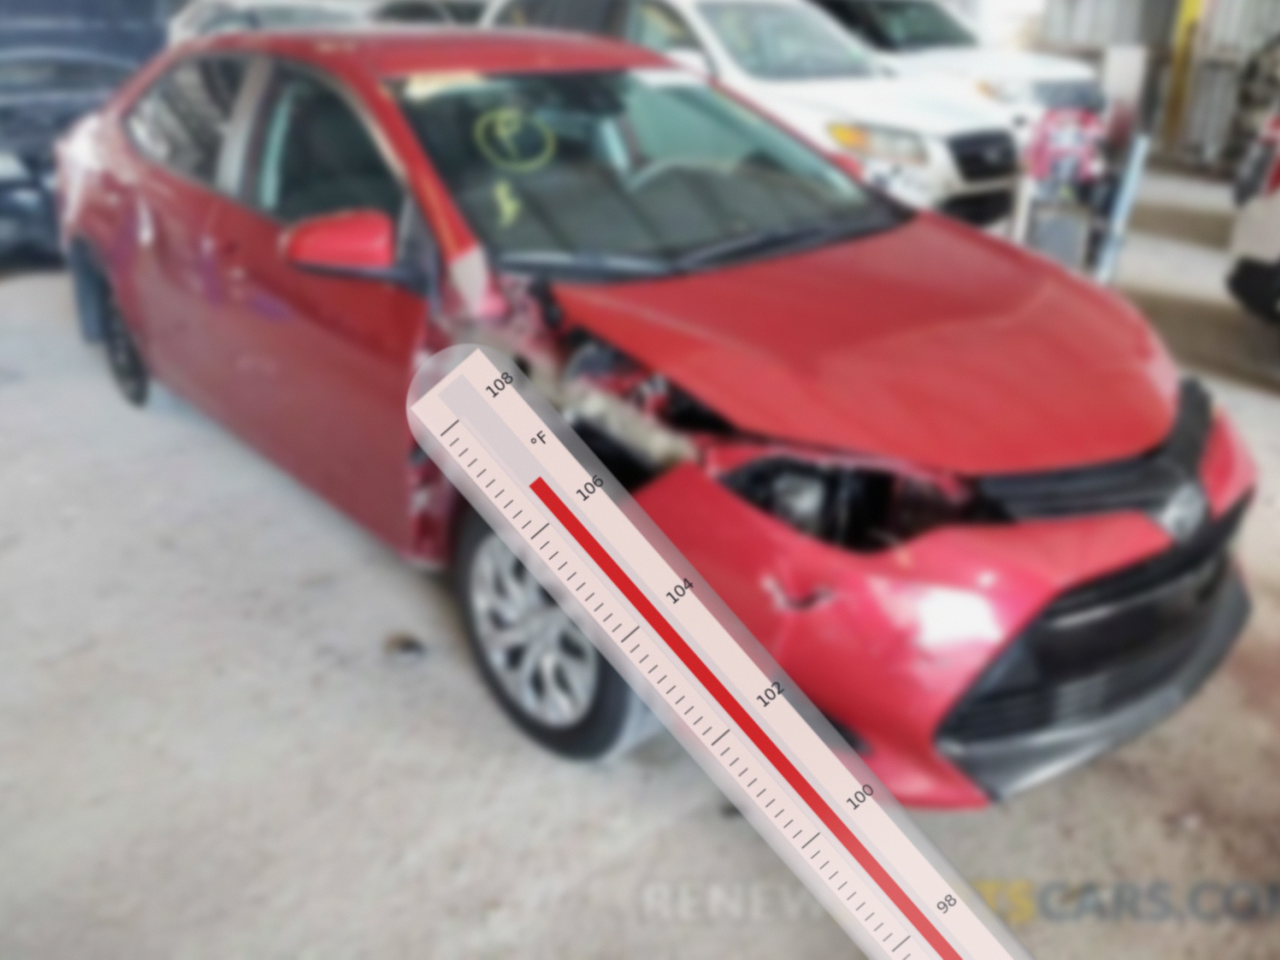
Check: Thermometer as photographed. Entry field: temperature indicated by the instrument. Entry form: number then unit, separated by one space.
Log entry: 106.6 °F
